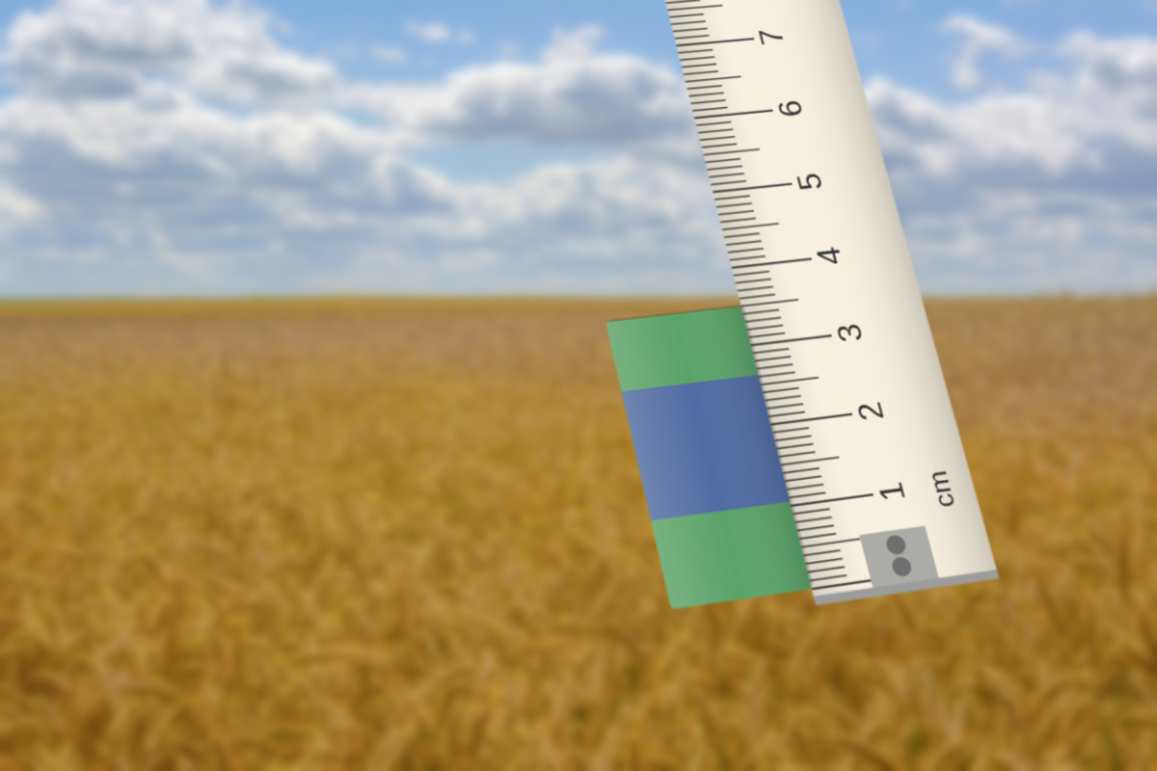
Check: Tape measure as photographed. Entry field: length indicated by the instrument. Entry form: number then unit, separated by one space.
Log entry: 3.5 cm
